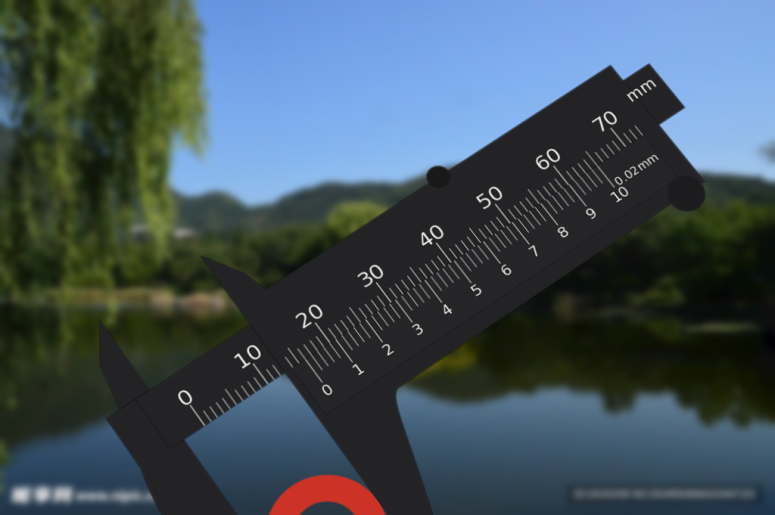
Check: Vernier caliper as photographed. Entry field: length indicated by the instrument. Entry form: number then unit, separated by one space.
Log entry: 16.0 mm
